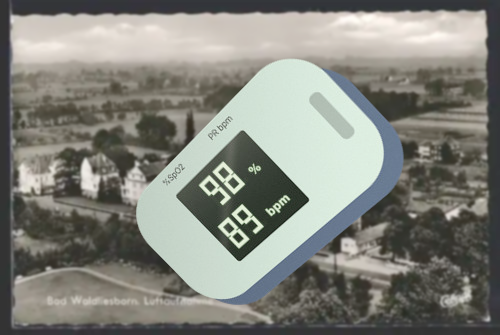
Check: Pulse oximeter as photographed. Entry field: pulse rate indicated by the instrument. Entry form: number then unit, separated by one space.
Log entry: 89 bpm
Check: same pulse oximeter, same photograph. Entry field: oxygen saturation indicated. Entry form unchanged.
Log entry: 98 %
